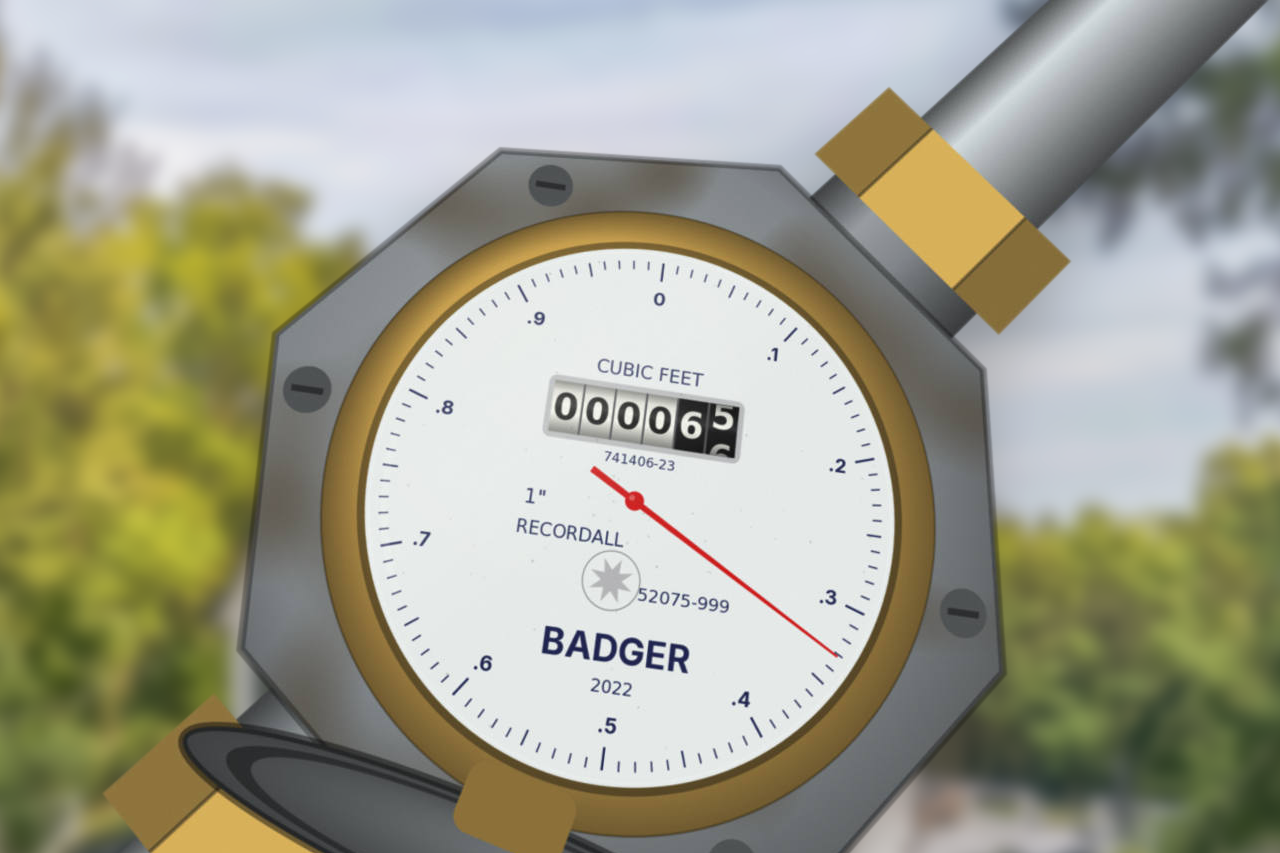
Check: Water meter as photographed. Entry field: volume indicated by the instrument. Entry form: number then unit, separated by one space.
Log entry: 65.33 ft³
